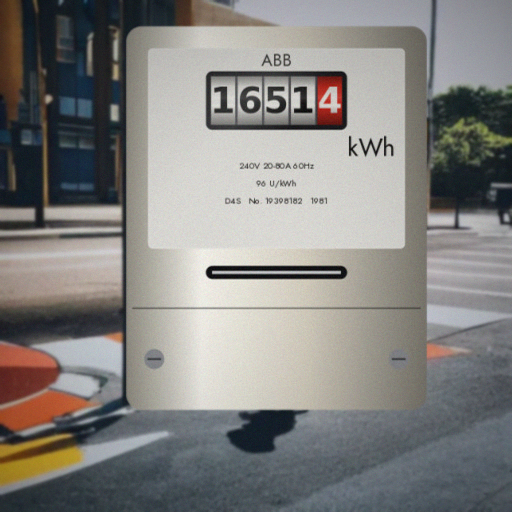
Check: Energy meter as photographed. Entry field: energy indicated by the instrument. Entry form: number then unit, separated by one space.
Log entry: 1651.4 kWh
